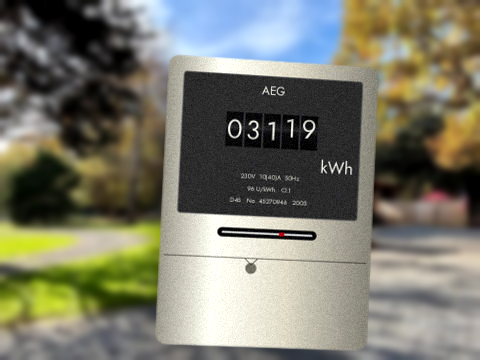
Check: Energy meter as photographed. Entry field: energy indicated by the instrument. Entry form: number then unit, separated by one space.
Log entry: 3119 kWh
